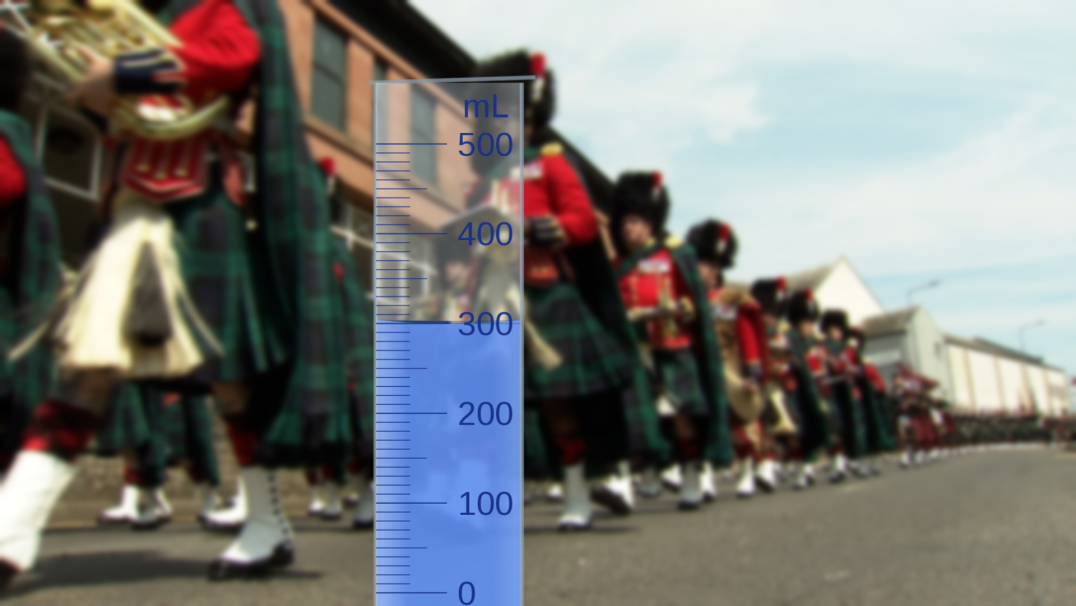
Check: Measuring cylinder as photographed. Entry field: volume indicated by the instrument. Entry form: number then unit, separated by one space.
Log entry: 300 mL
